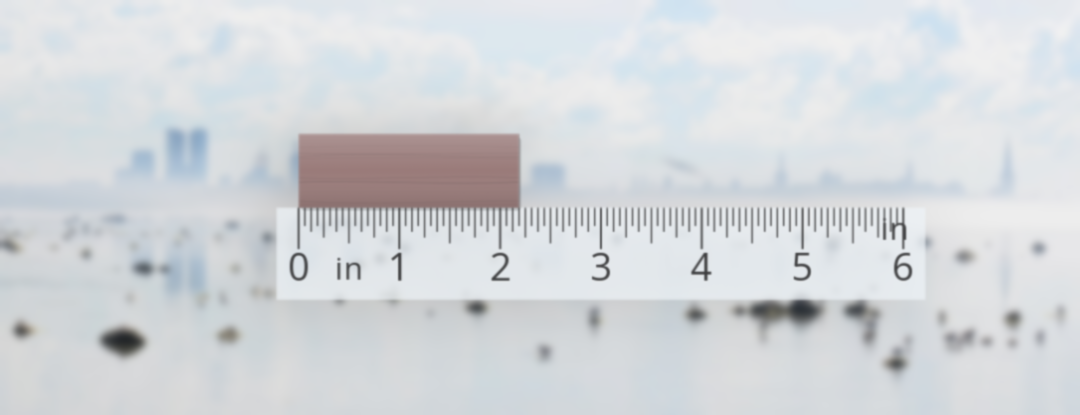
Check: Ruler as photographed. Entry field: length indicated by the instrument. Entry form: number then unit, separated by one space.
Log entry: 2.1875 in
